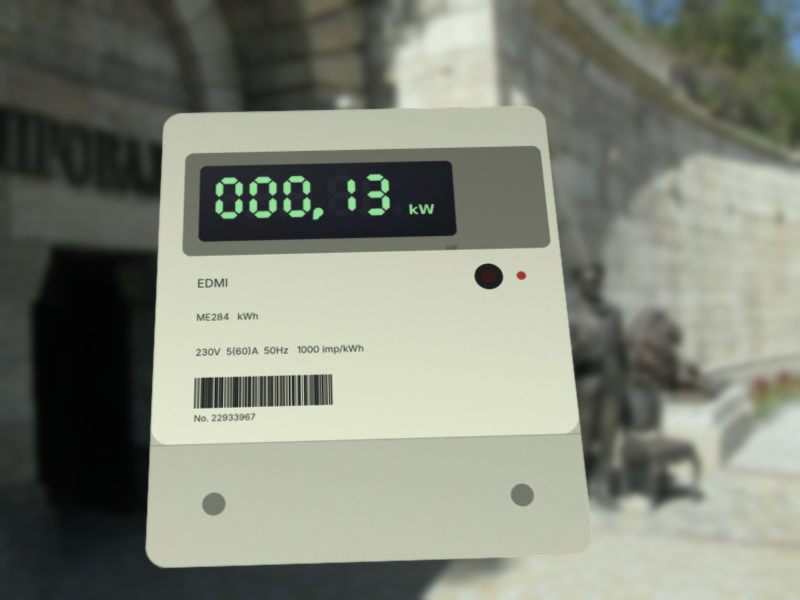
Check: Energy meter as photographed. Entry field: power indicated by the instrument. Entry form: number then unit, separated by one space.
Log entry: 0.13 kW
